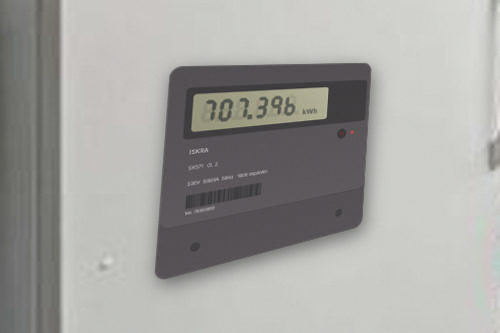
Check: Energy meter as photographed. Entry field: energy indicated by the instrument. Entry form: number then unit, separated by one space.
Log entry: 707.396 kWh
